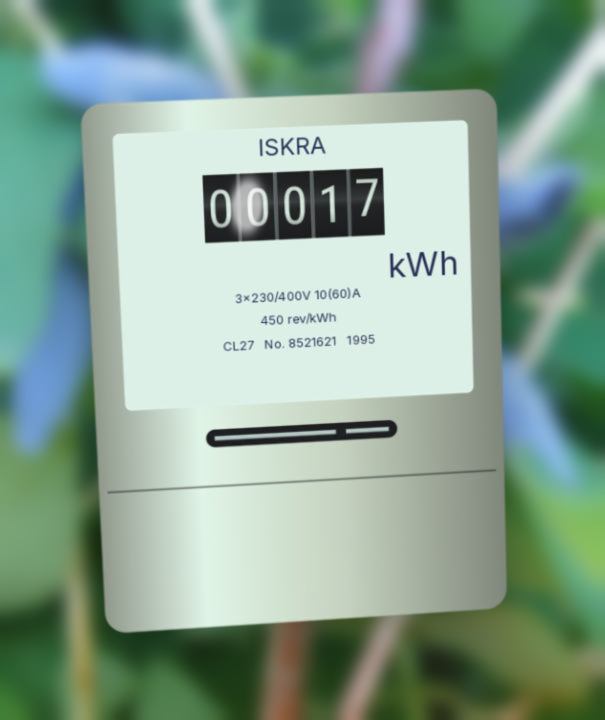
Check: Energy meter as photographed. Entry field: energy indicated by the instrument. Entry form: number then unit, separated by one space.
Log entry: 17 kWh
